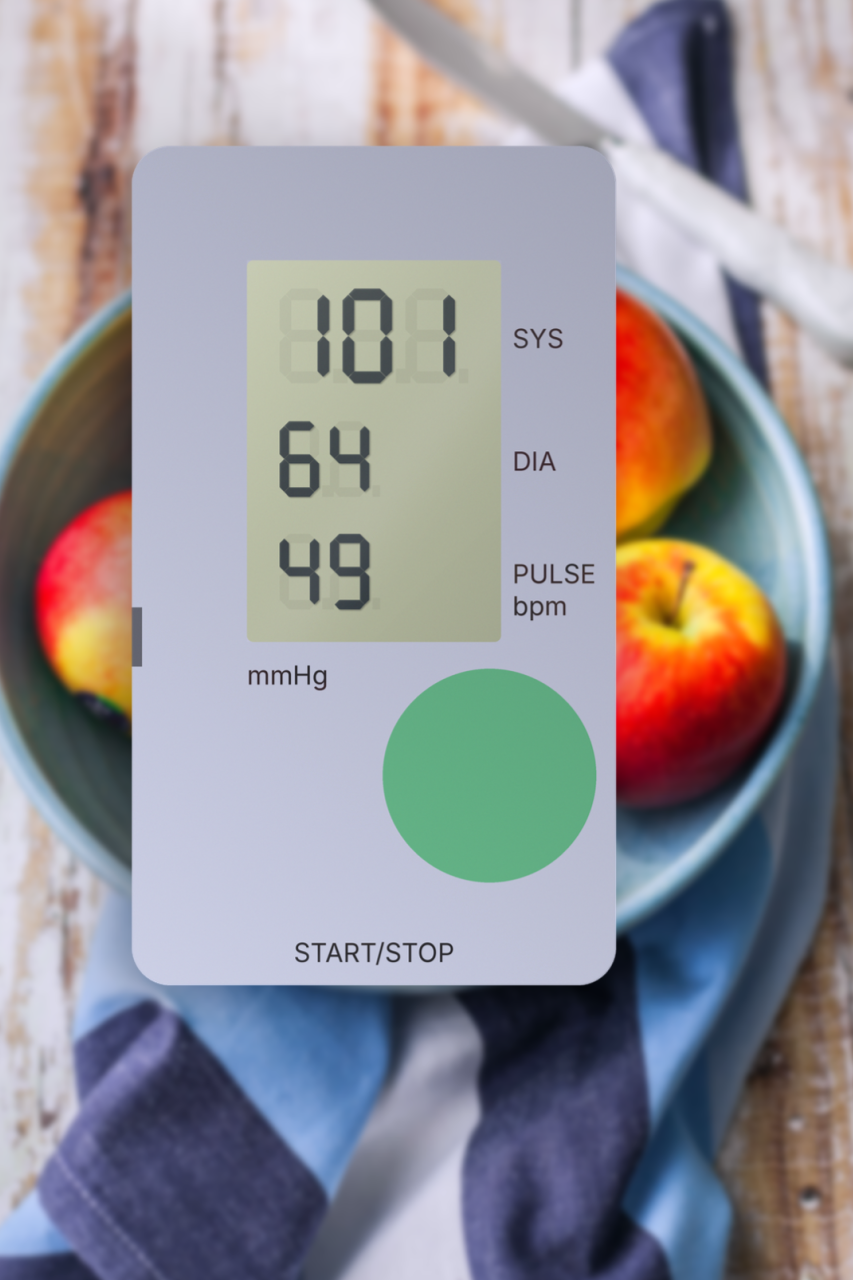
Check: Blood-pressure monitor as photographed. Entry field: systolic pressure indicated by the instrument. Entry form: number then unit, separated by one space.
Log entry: 101 mmHg
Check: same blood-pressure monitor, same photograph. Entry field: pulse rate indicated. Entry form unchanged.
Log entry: 49 bpm
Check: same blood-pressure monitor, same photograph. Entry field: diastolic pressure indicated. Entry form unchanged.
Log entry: 64 mmHg
